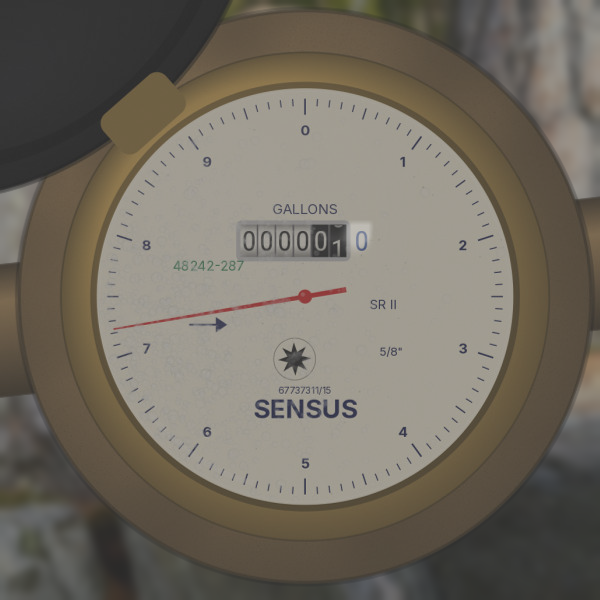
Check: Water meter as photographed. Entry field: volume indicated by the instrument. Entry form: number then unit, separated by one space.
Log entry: 7.2 gal
